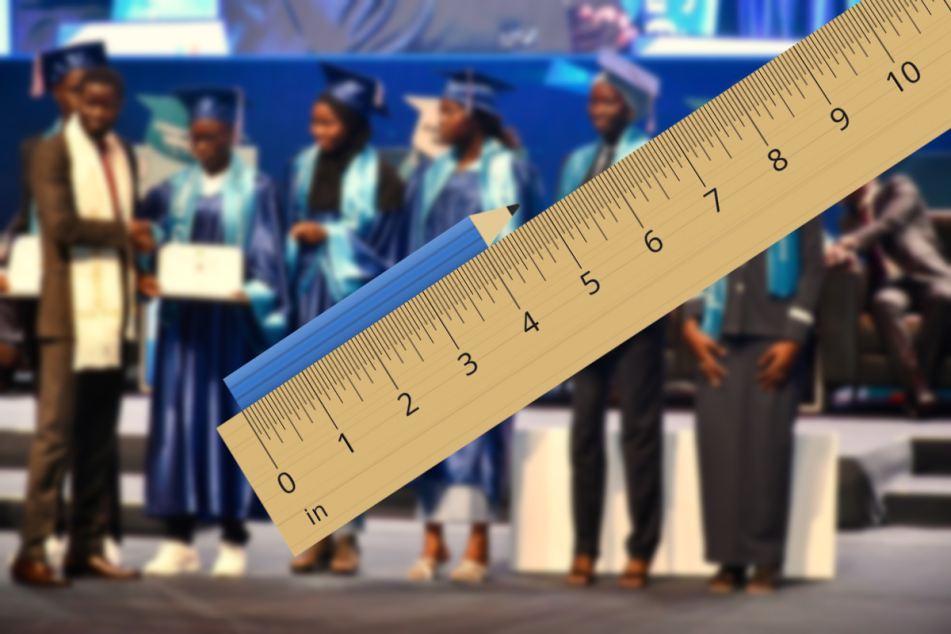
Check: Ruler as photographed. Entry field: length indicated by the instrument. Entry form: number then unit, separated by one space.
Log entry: 4.75 in
